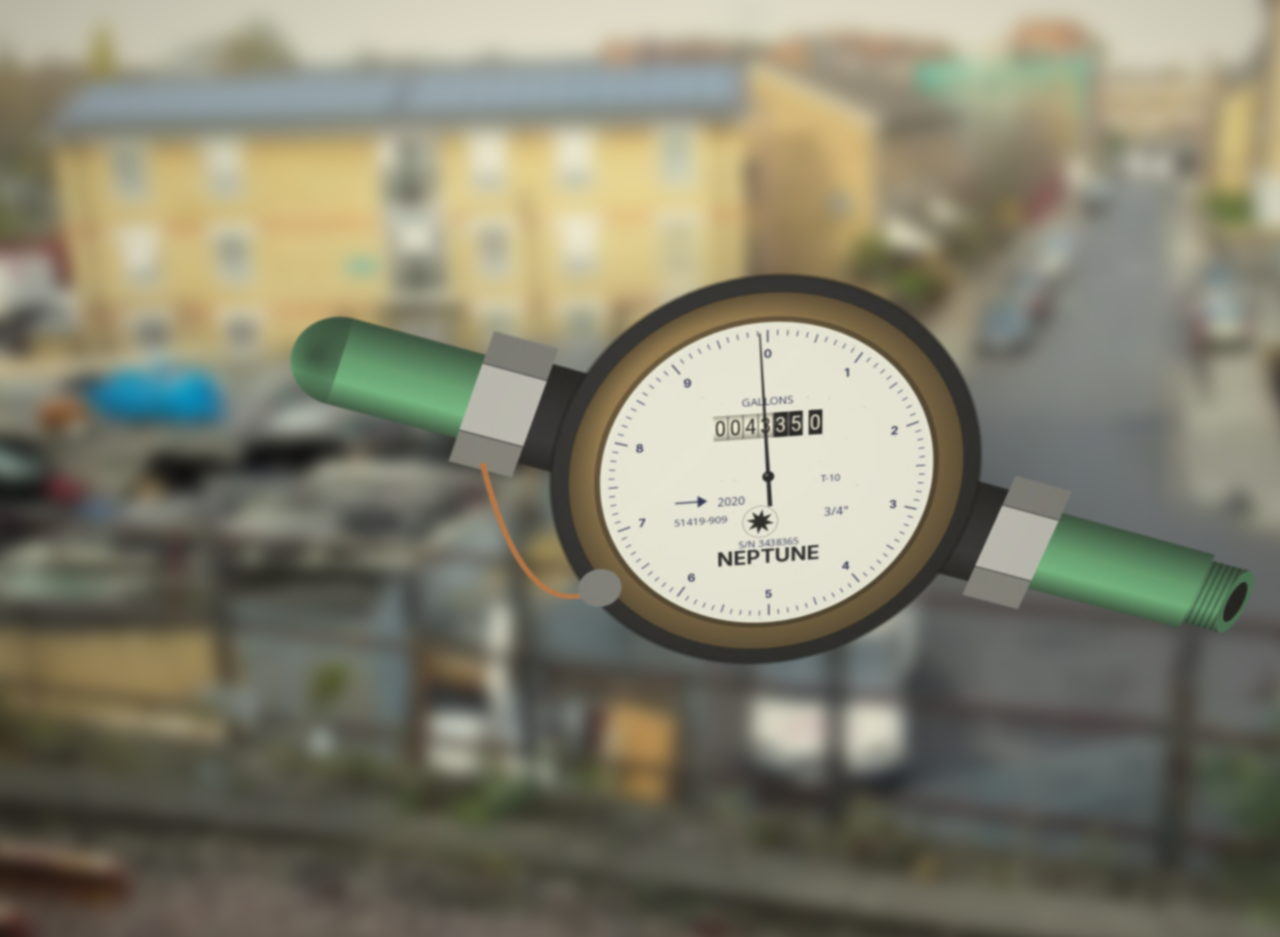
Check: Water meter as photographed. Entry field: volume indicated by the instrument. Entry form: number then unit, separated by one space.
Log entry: 43349.9 gal
